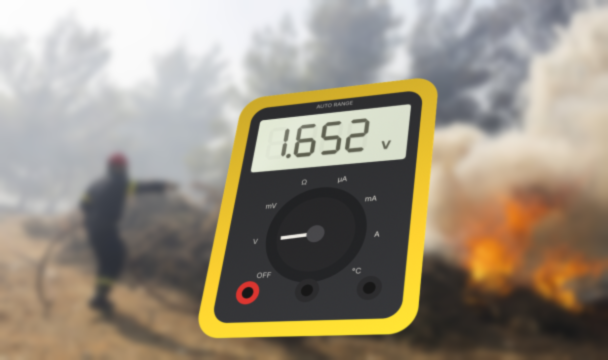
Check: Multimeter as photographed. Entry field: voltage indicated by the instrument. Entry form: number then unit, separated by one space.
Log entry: 1.652 V
